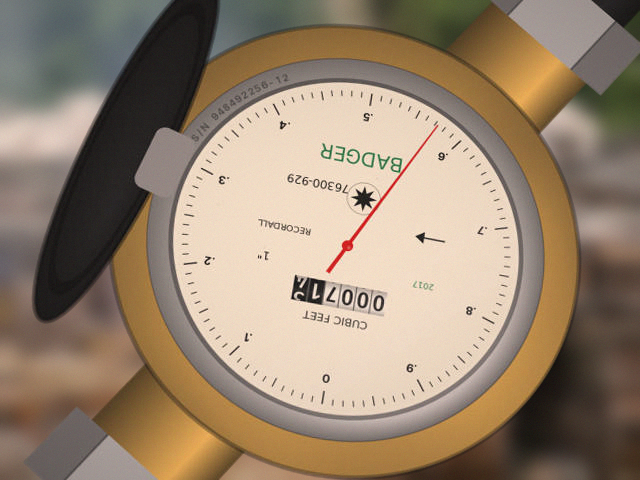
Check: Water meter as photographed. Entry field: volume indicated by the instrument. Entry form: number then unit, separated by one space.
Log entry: 713.57 ft³
